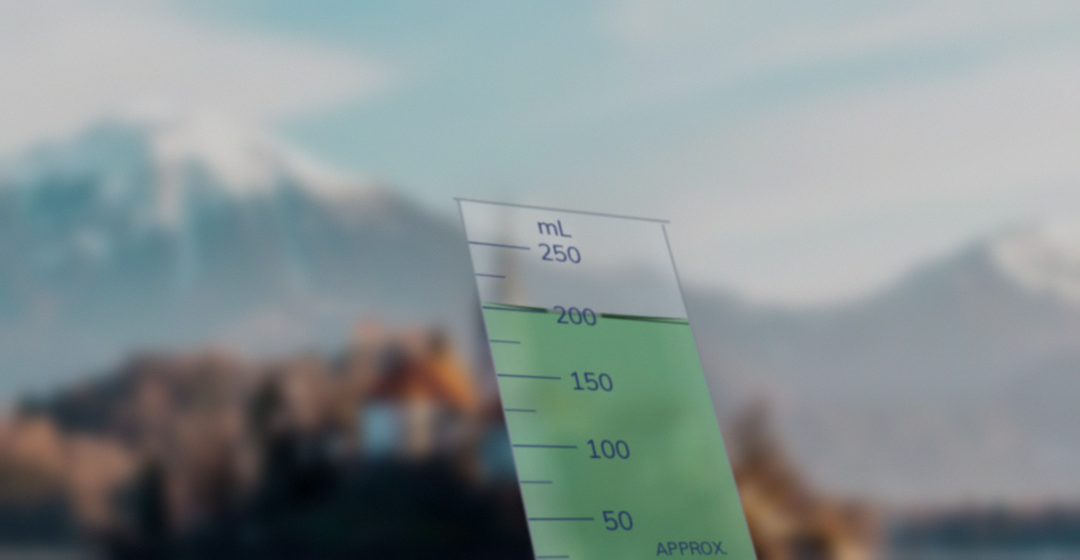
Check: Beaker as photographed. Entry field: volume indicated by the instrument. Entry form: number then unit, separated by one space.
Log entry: 200 mL
